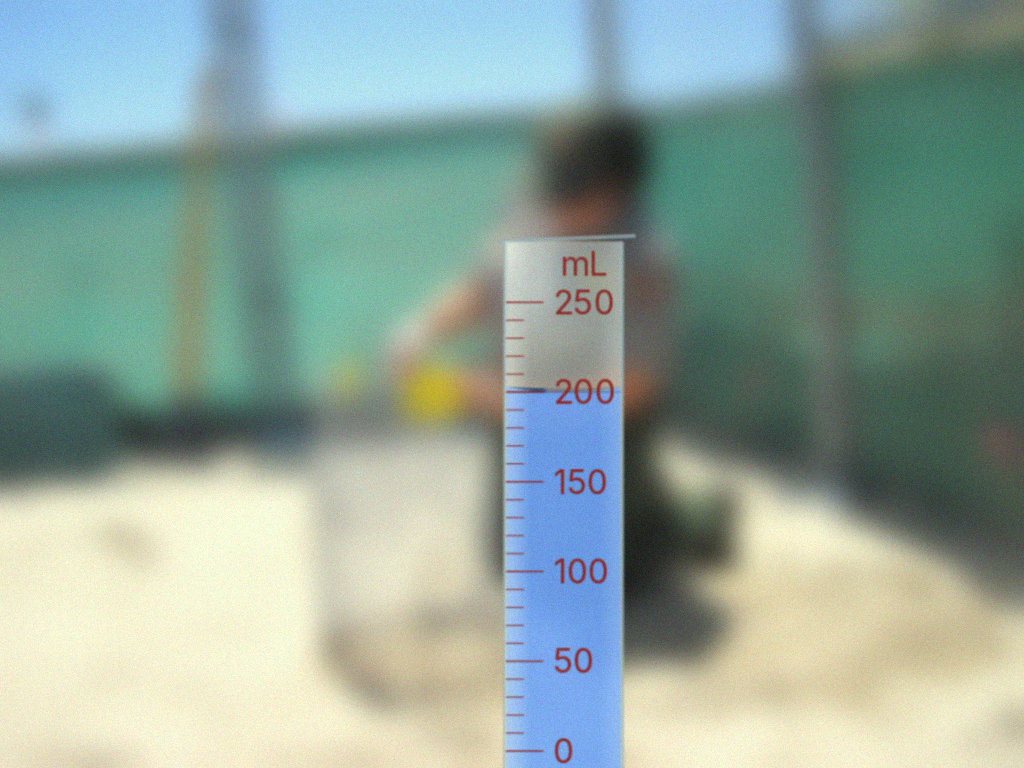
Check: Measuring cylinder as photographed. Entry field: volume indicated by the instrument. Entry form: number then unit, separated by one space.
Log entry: 200 mL
